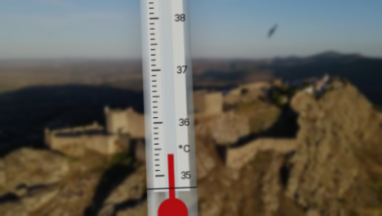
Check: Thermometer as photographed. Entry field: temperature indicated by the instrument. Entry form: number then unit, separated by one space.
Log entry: 35.4 °C
